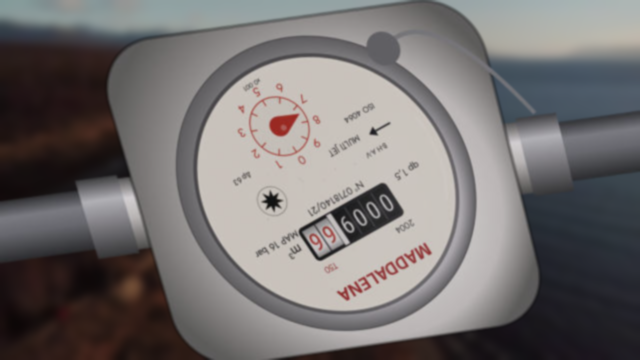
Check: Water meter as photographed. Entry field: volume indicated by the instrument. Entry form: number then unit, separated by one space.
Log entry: 9.667 m³
